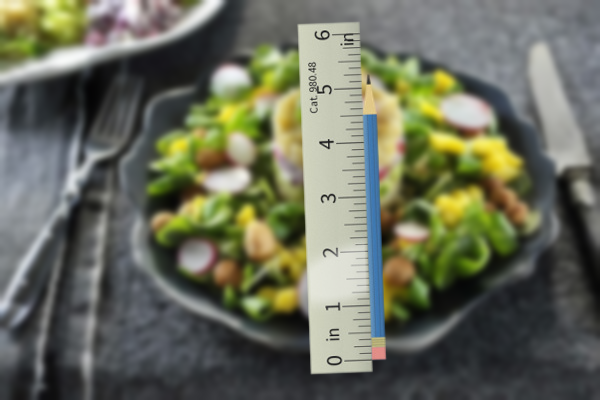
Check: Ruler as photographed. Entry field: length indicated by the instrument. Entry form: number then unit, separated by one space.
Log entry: 5.25 in
